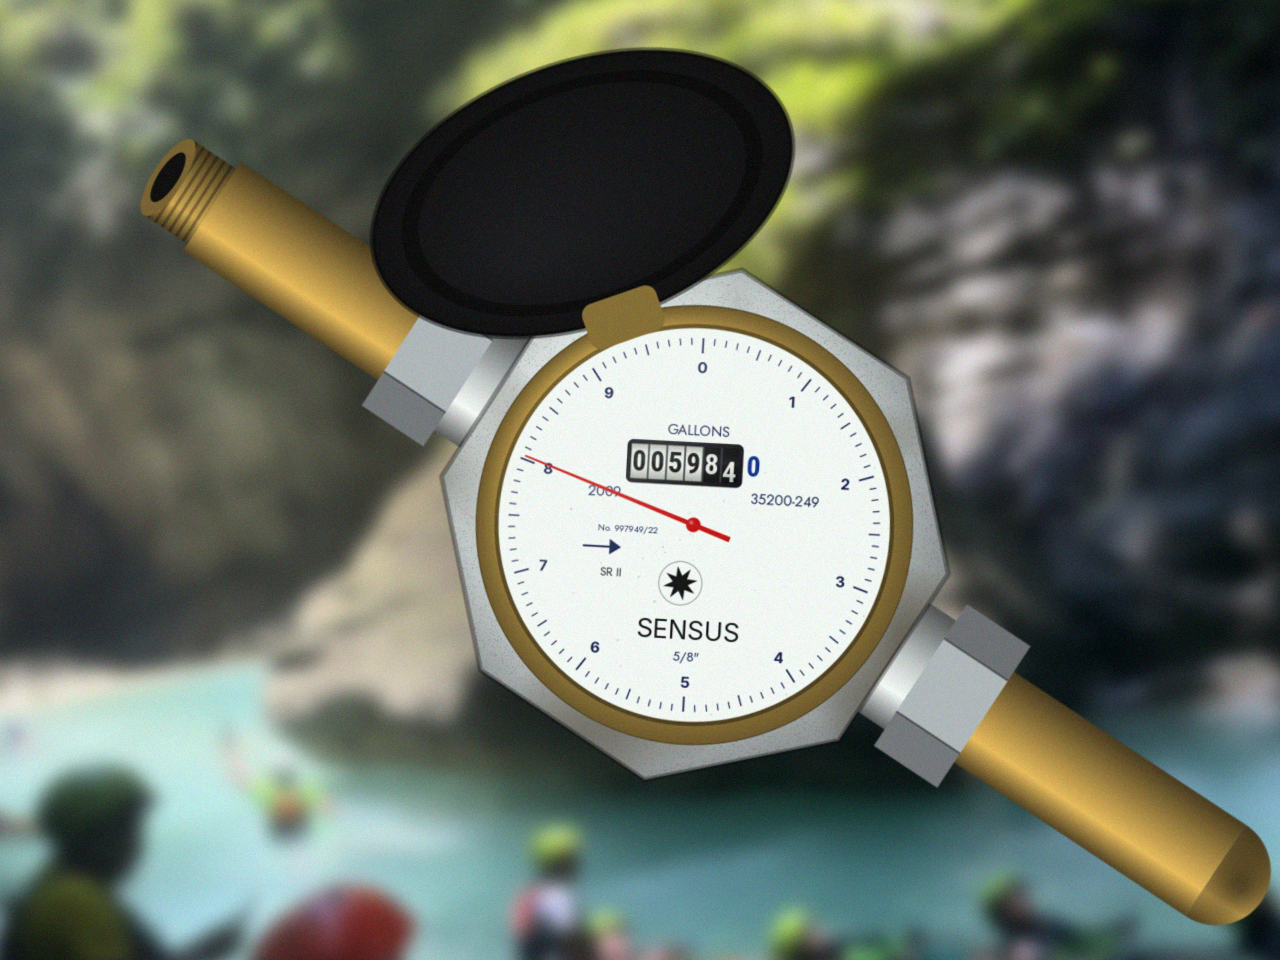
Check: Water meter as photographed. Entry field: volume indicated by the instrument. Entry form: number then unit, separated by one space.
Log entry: 59838.0 gal
